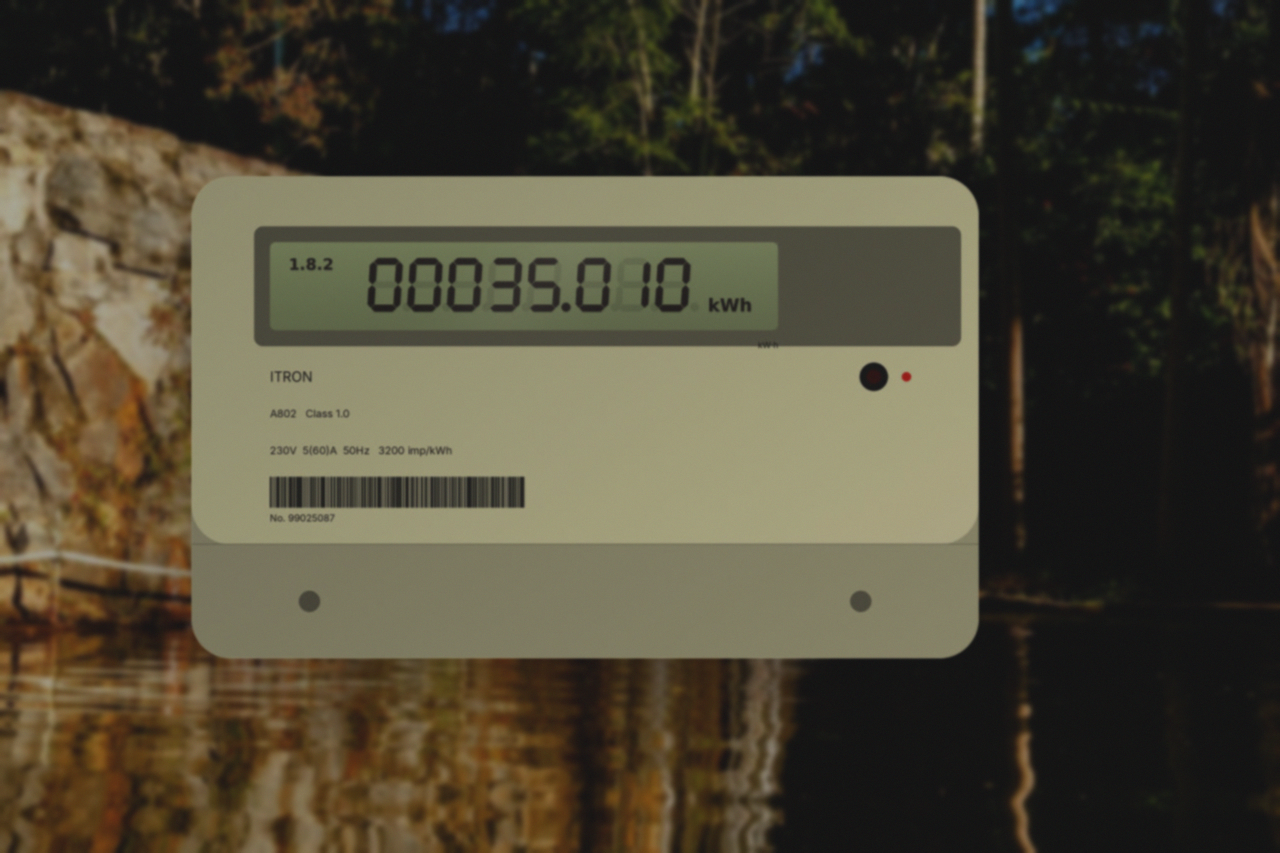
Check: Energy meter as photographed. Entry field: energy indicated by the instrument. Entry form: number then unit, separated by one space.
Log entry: 35.010 kWh
